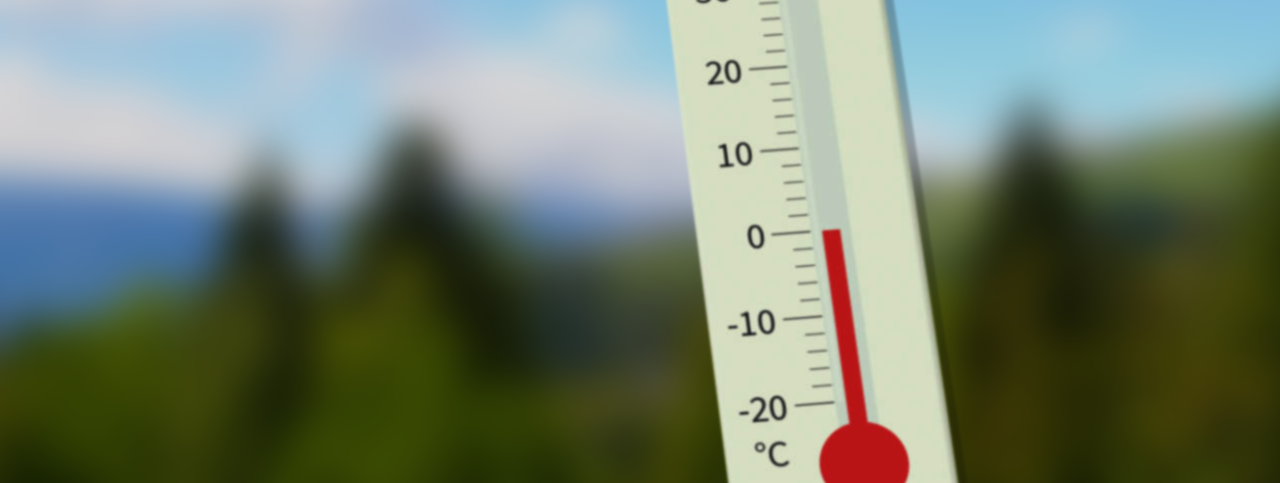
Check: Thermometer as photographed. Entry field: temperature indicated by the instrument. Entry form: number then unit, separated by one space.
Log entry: 0 °C
